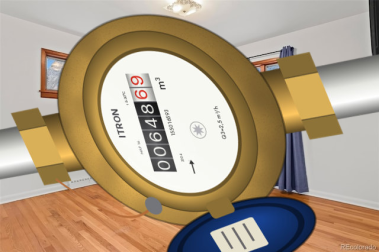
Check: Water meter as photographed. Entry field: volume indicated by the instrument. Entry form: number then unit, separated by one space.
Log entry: 648.69 m³
